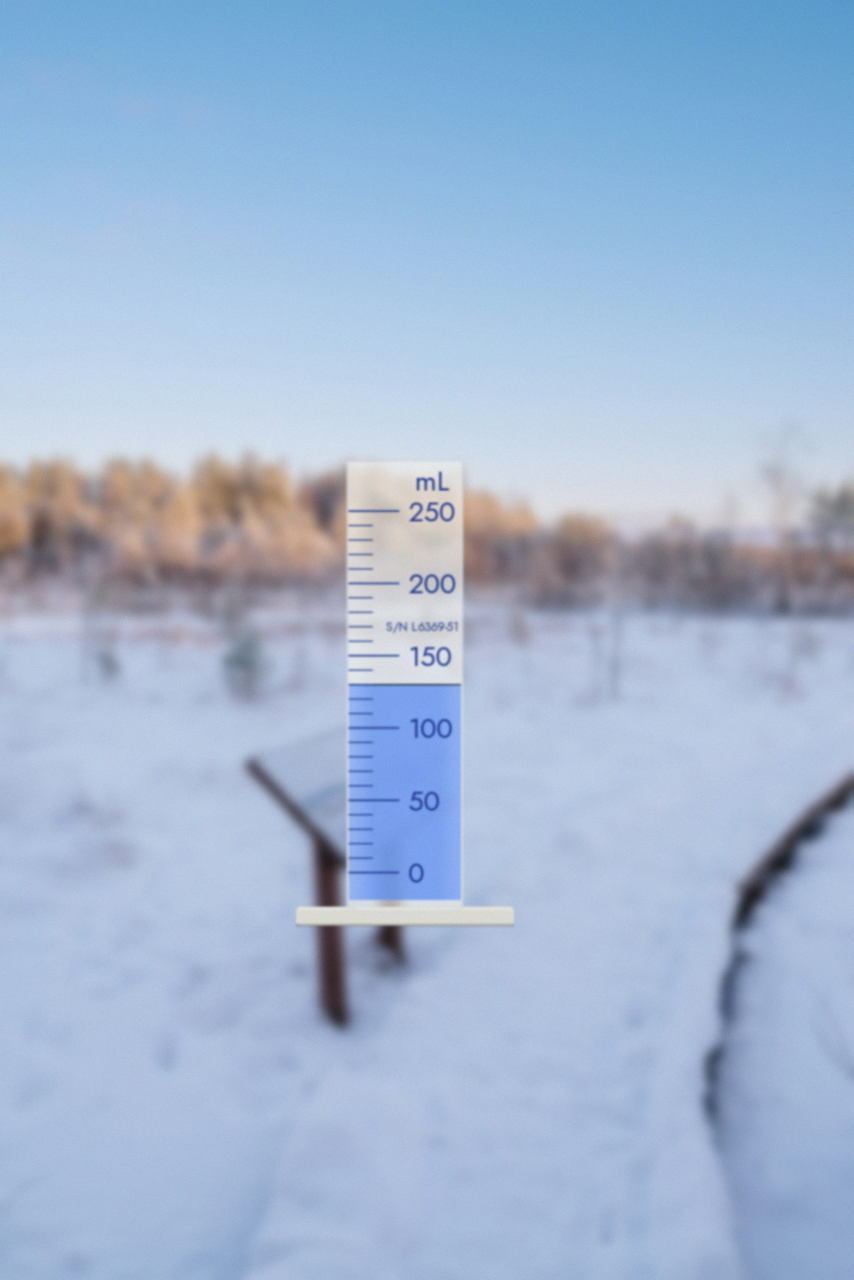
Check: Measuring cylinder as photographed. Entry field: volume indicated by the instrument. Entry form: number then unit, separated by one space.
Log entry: 130 mL
